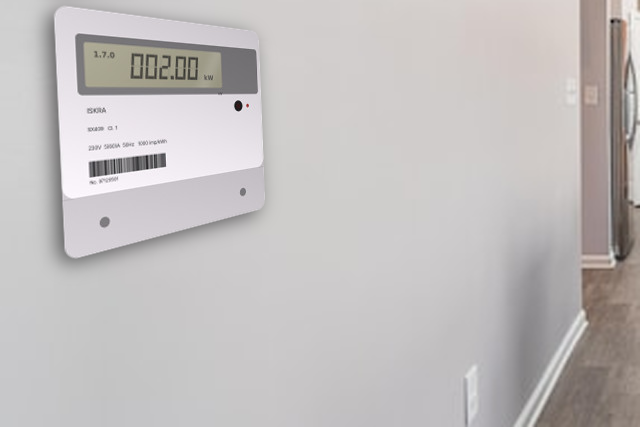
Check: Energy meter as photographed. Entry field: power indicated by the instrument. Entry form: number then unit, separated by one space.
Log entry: 2.00 kW
